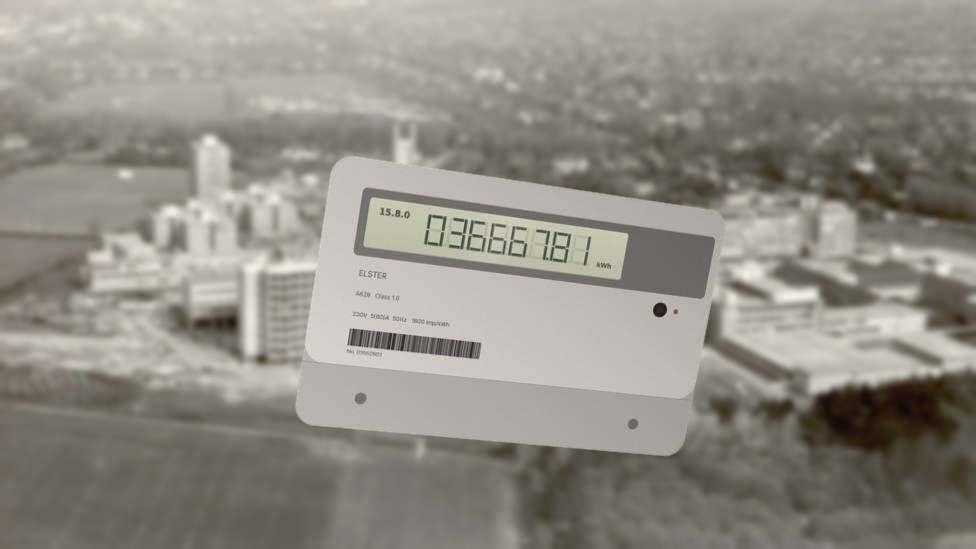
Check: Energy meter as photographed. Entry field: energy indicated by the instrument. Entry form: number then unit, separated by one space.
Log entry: 36667.81 kWh
